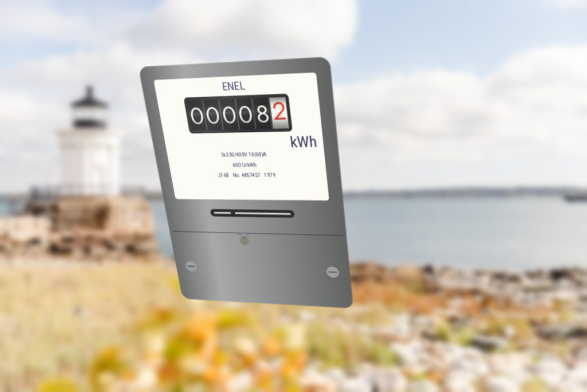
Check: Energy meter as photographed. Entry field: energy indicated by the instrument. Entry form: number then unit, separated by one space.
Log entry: 8.2 kWh
